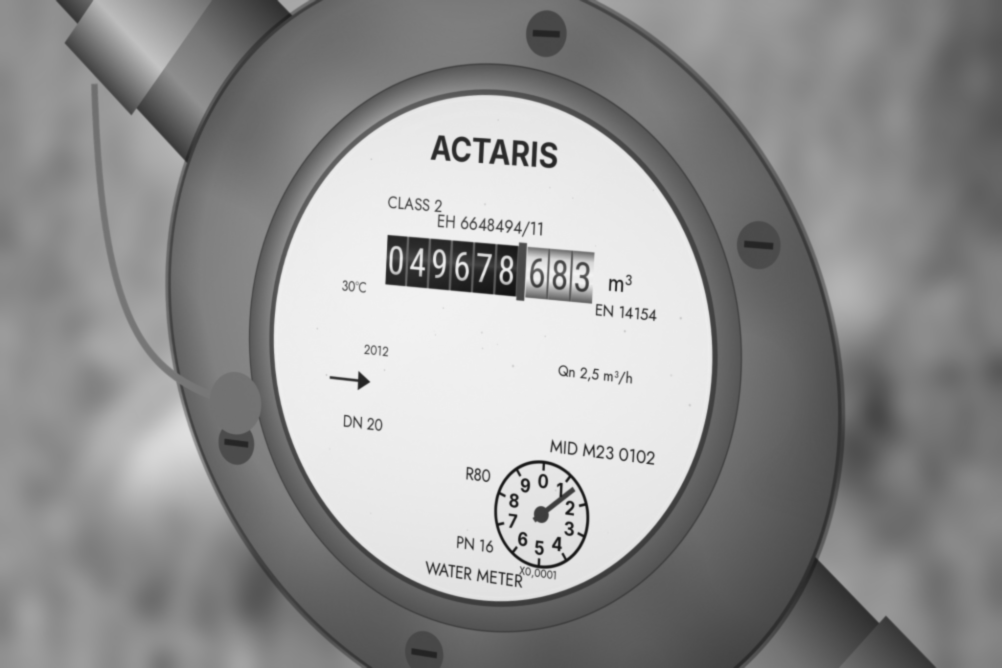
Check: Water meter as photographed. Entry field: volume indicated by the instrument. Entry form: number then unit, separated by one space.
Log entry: 49678.6831 m³
